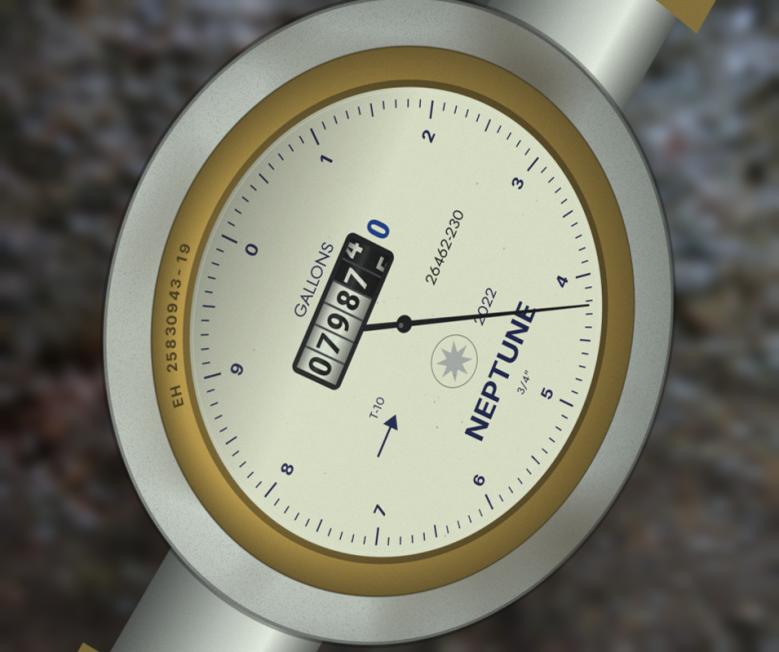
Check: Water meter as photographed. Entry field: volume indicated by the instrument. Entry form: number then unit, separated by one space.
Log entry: 798744.2 gal
